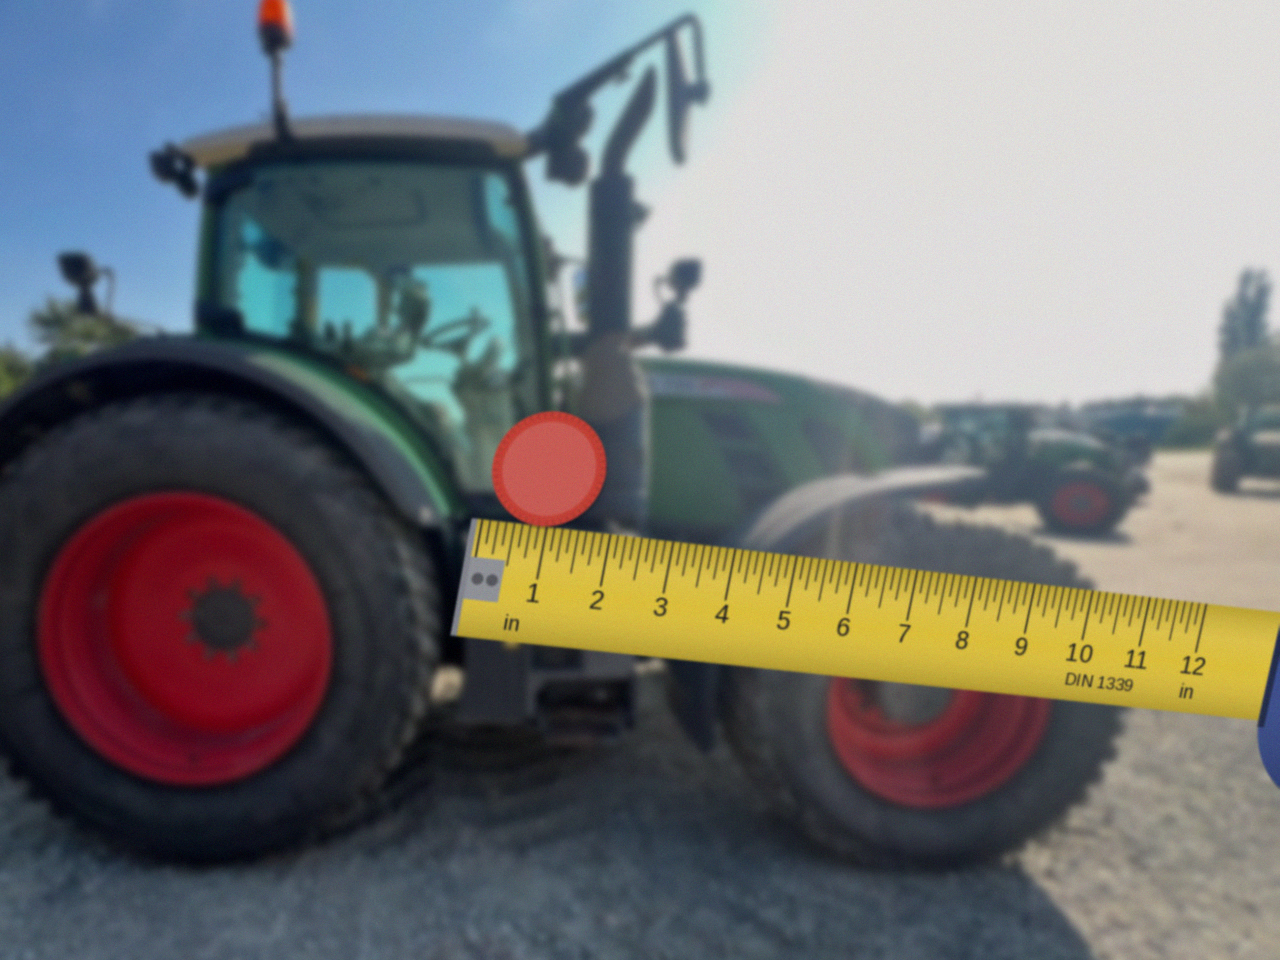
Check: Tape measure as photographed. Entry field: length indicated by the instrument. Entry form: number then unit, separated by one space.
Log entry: 1.75 in
